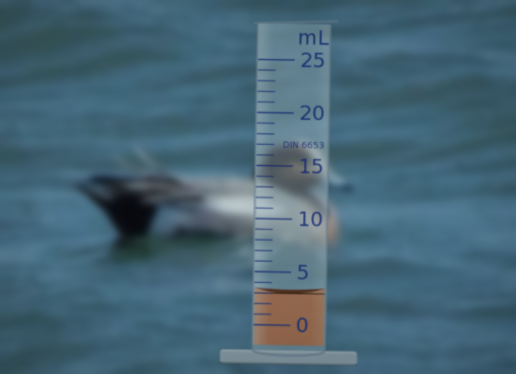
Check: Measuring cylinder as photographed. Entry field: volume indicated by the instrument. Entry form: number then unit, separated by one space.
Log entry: 3 mL
